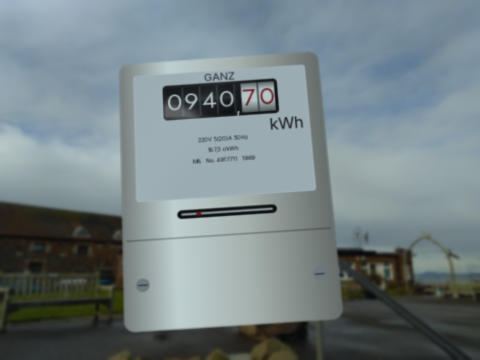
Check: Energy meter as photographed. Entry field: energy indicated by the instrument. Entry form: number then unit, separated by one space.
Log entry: 940.70 kWh
